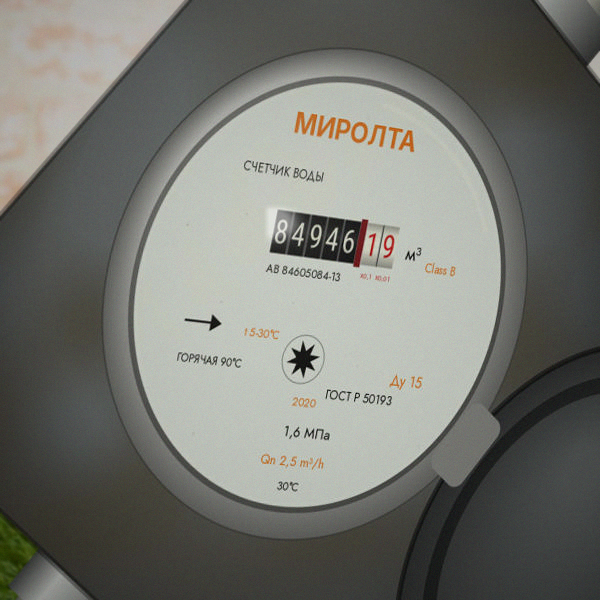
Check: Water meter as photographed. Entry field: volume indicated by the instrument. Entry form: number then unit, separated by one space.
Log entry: 84946.19 m³
